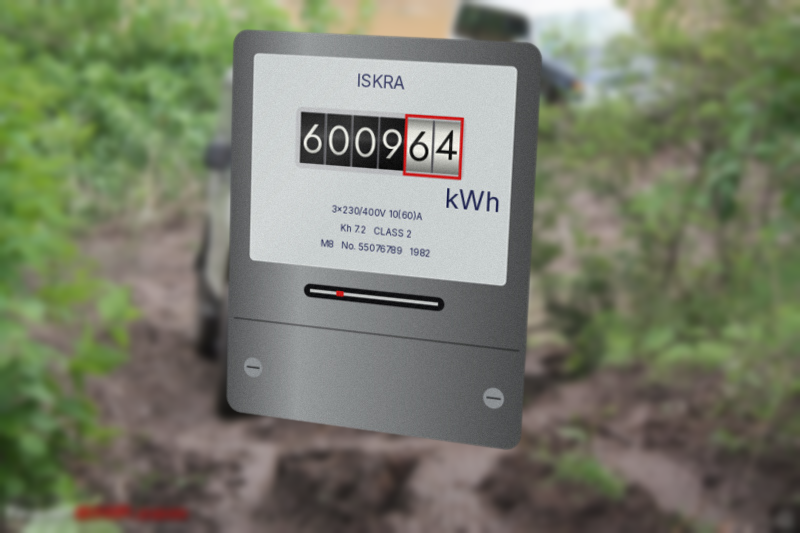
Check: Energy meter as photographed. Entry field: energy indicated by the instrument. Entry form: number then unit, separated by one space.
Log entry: 6009.64 kWh
